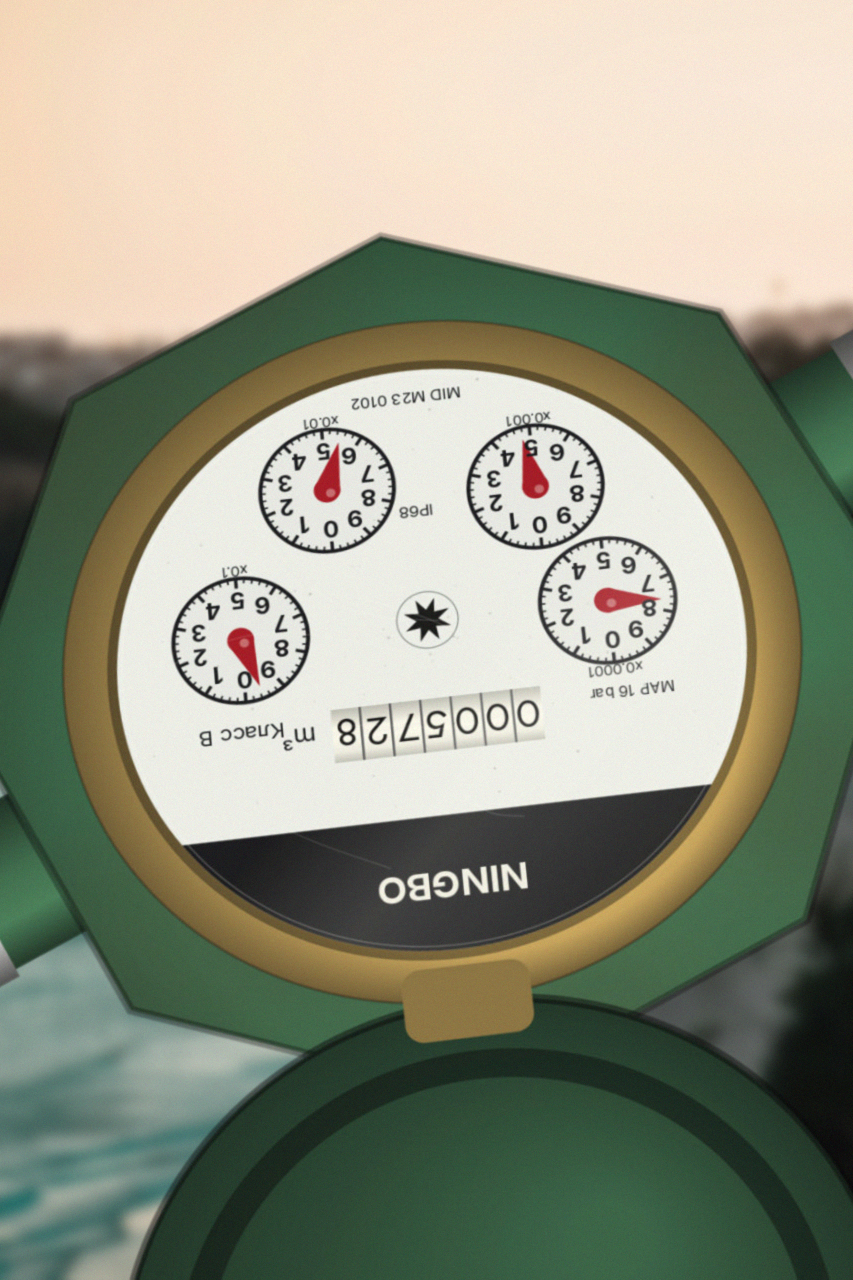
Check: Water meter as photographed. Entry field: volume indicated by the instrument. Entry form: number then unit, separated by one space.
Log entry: 5727.9547 m³
